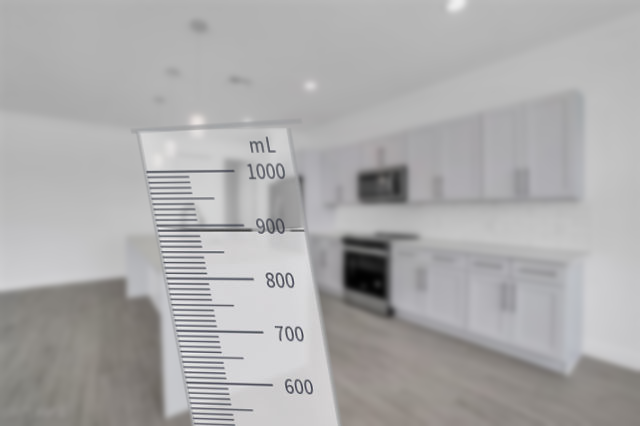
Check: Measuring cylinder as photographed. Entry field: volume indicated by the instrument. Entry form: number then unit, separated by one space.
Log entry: 890 mL
